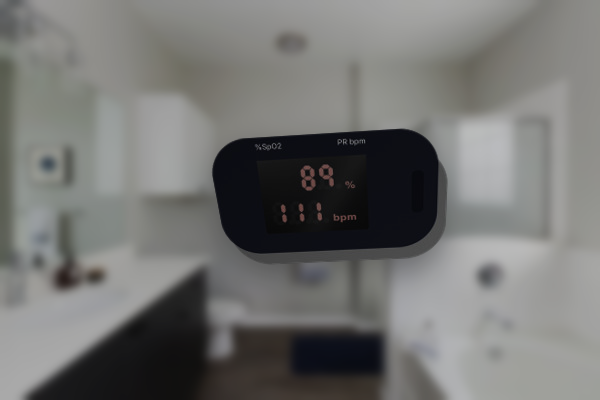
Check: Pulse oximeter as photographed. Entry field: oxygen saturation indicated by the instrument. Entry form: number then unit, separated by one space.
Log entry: 89 %
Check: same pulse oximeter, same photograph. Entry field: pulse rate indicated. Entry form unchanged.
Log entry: 111 bpm
